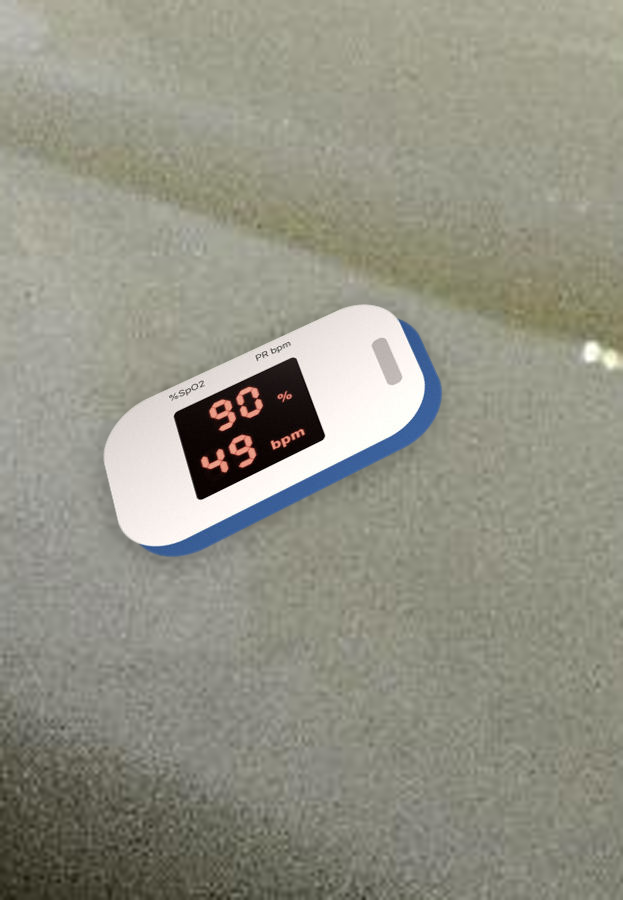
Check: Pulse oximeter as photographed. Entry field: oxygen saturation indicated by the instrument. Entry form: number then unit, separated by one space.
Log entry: 90 %
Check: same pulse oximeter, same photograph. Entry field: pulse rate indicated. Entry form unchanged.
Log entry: 49 bpm
